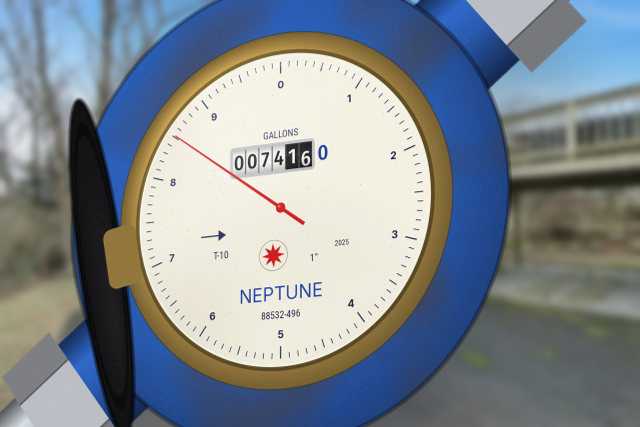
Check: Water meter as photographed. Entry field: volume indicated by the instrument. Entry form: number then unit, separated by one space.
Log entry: 74158.5 gal
